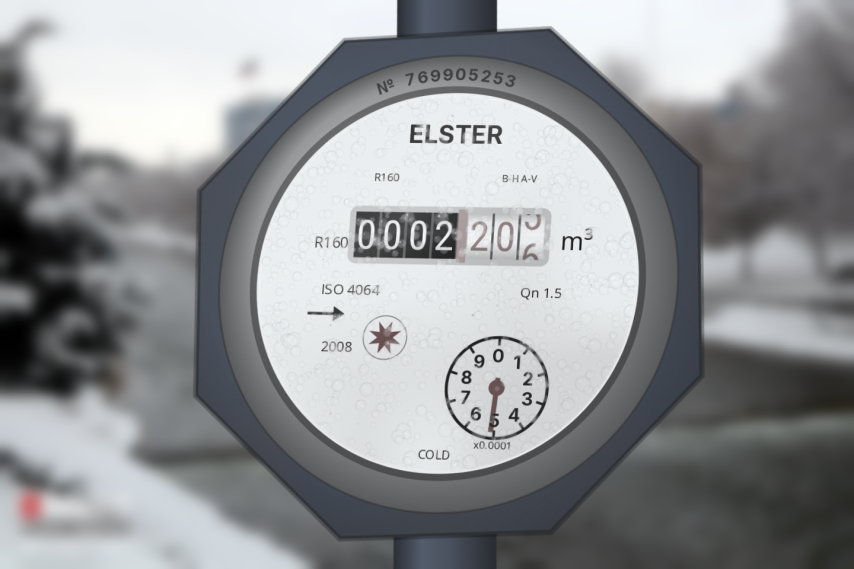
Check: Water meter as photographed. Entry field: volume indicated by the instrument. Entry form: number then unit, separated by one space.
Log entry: 2.2055 m³
